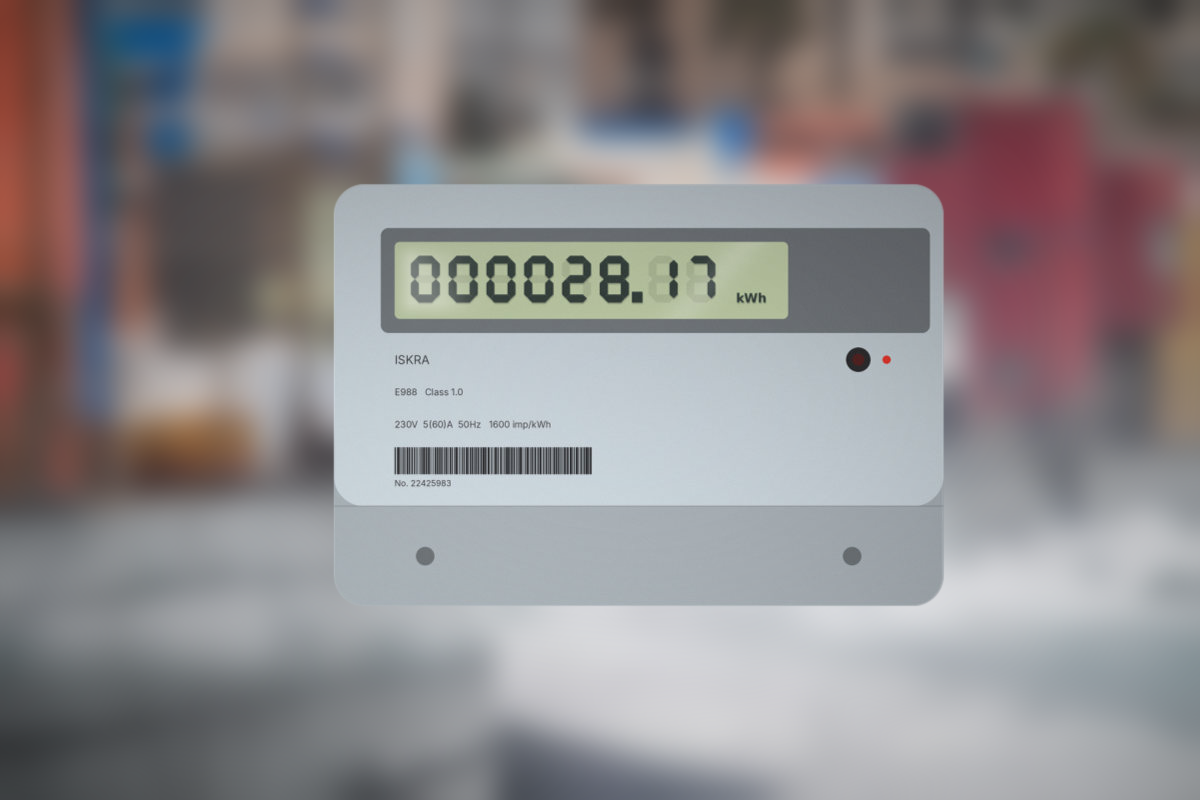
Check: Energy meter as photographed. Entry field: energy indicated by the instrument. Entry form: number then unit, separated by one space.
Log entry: 28.17 kWh
